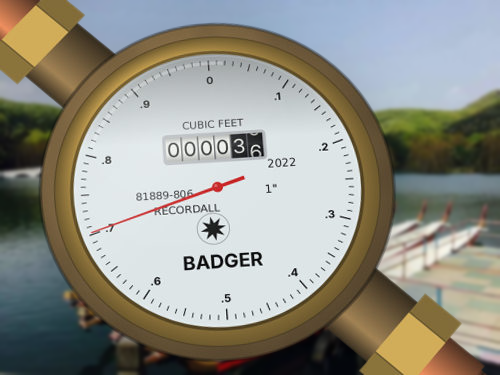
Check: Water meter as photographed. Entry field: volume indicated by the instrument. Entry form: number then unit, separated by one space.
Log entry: 35.70 ft³
